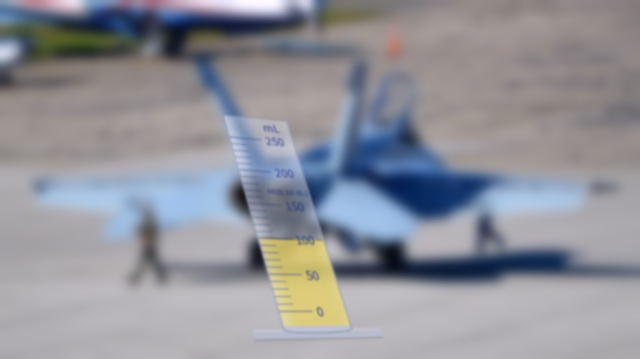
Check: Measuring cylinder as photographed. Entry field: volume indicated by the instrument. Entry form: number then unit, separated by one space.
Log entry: 100 mL
